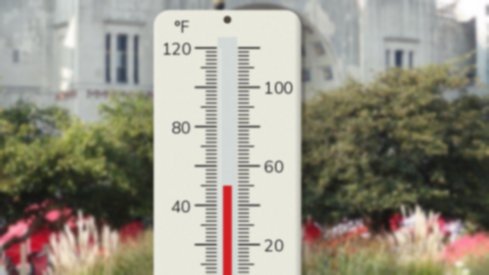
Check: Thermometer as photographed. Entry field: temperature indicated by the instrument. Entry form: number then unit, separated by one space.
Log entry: 50 °F
